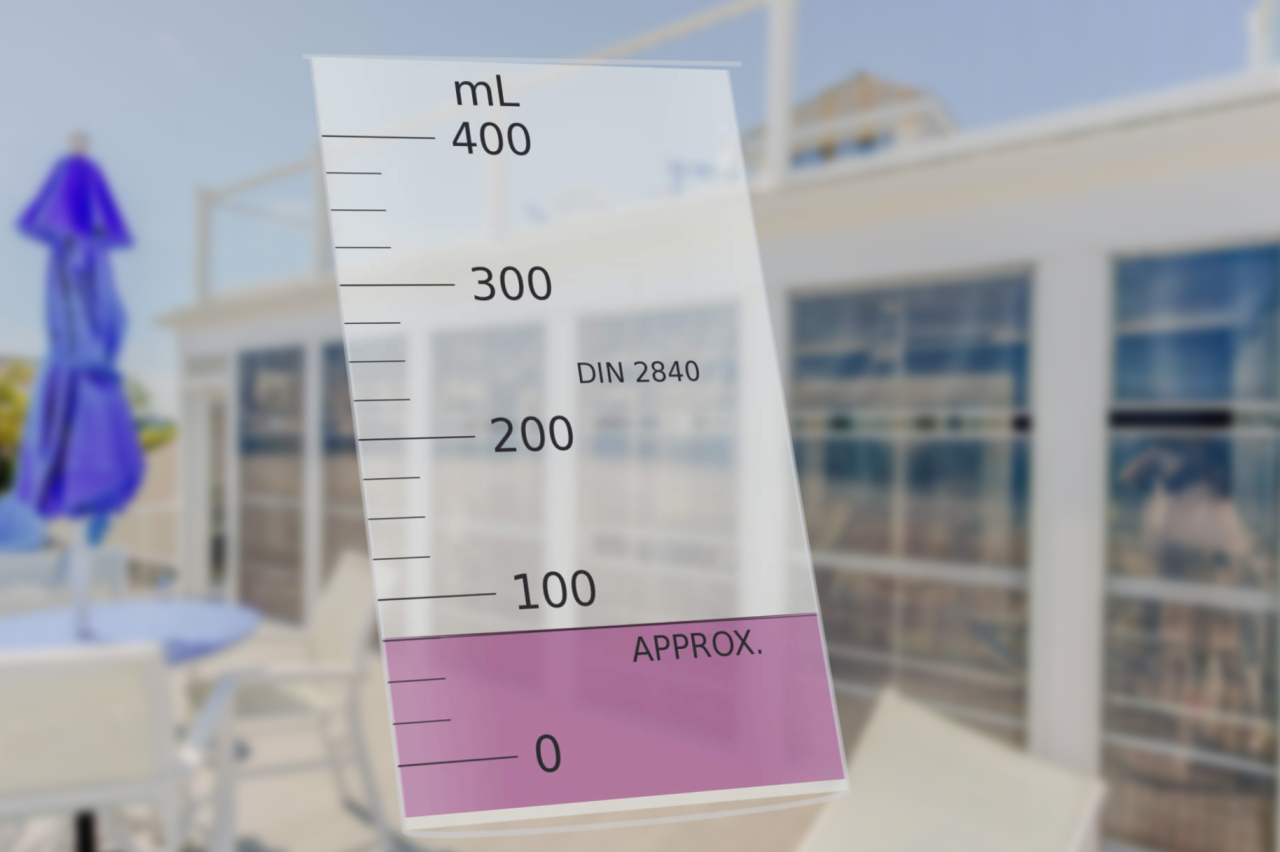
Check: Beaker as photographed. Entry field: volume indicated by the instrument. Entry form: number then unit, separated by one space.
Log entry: 75 mL
